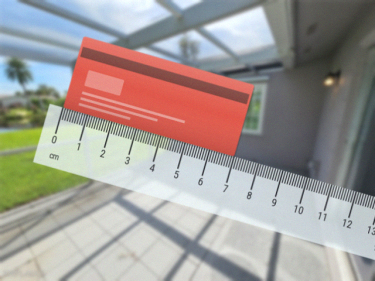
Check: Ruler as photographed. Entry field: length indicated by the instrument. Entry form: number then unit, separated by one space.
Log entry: 7 cm
